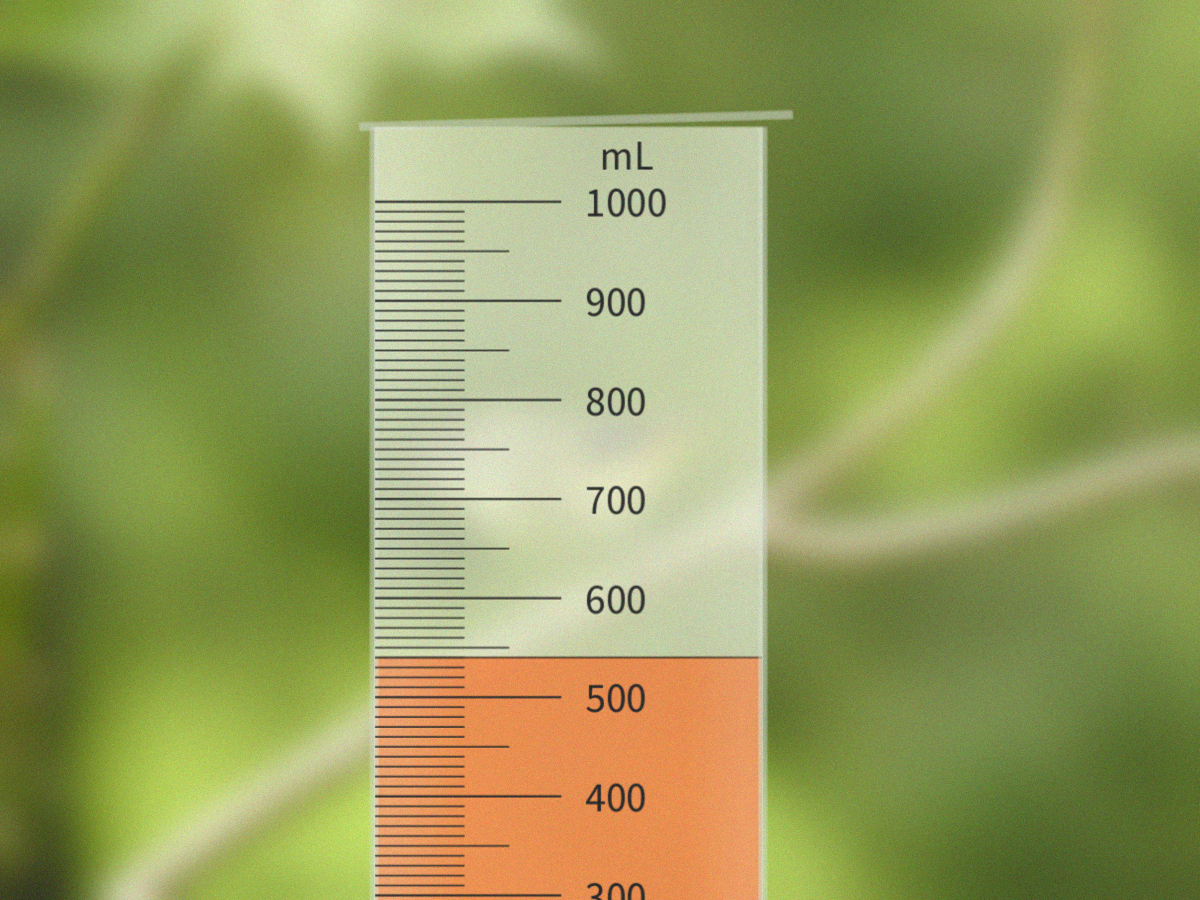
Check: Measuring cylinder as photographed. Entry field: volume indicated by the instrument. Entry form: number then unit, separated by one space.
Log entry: 540 mL
